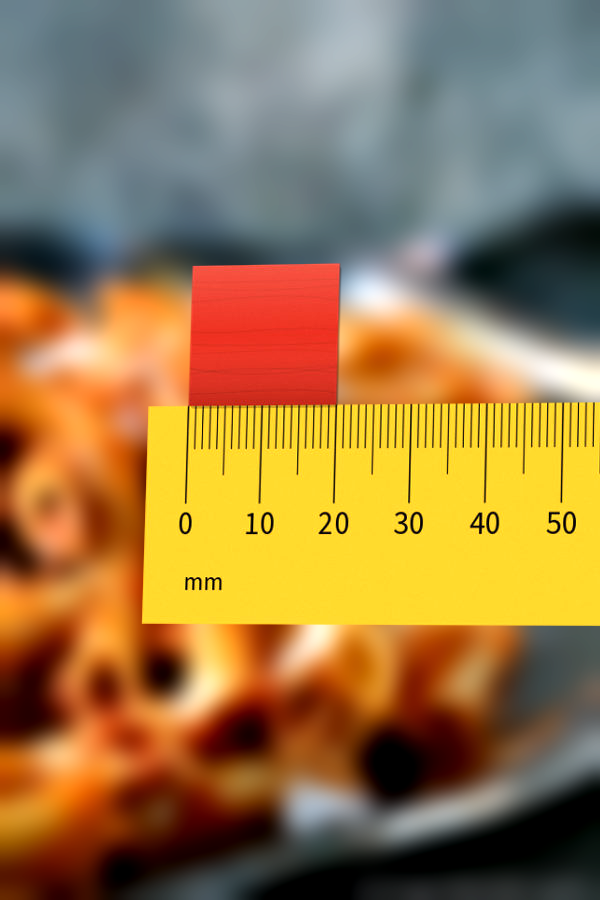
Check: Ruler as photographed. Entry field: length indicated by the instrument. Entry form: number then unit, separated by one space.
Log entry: 20 mm
